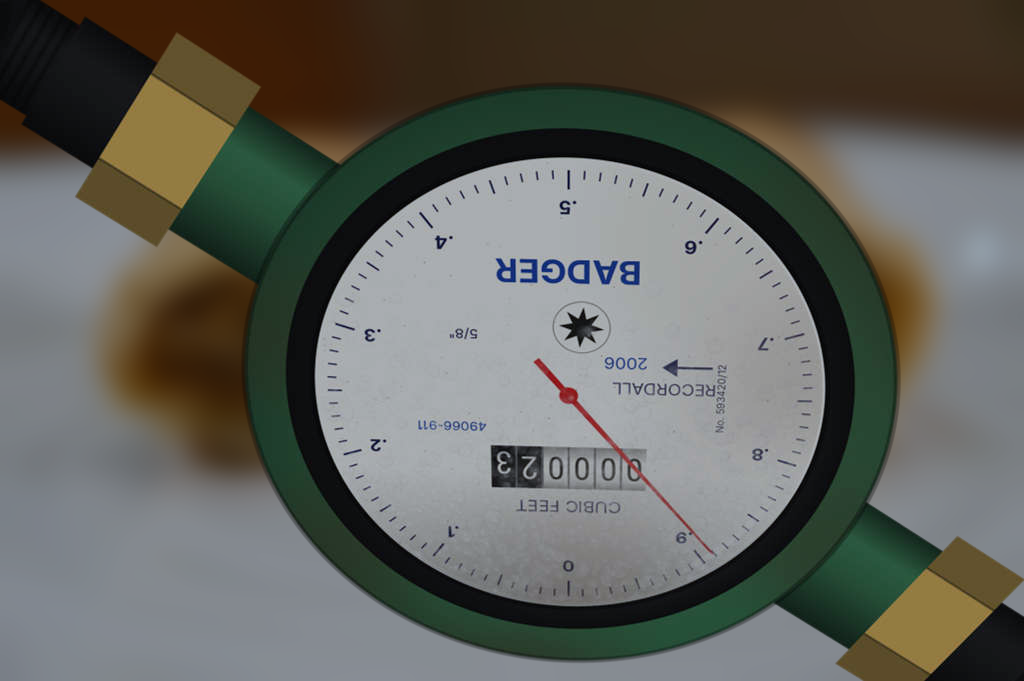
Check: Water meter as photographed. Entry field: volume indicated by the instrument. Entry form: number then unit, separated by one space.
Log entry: 22.89 ft³
